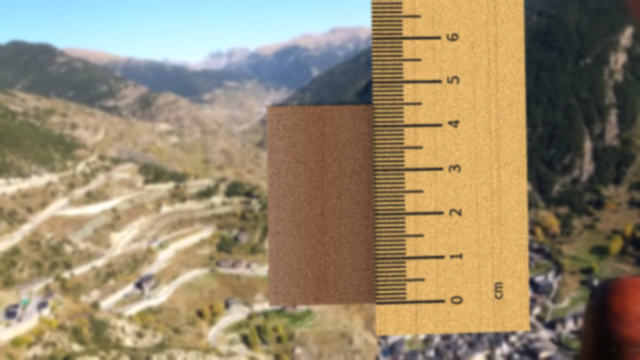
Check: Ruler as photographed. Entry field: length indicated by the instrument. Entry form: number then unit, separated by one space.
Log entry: 4.5 cm
